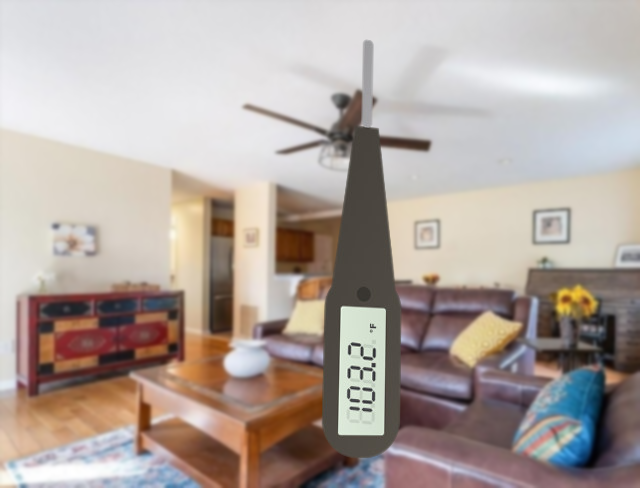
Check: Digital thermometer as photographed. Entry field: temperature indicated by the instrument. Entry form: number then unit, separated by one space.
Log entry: 103.2 °F
